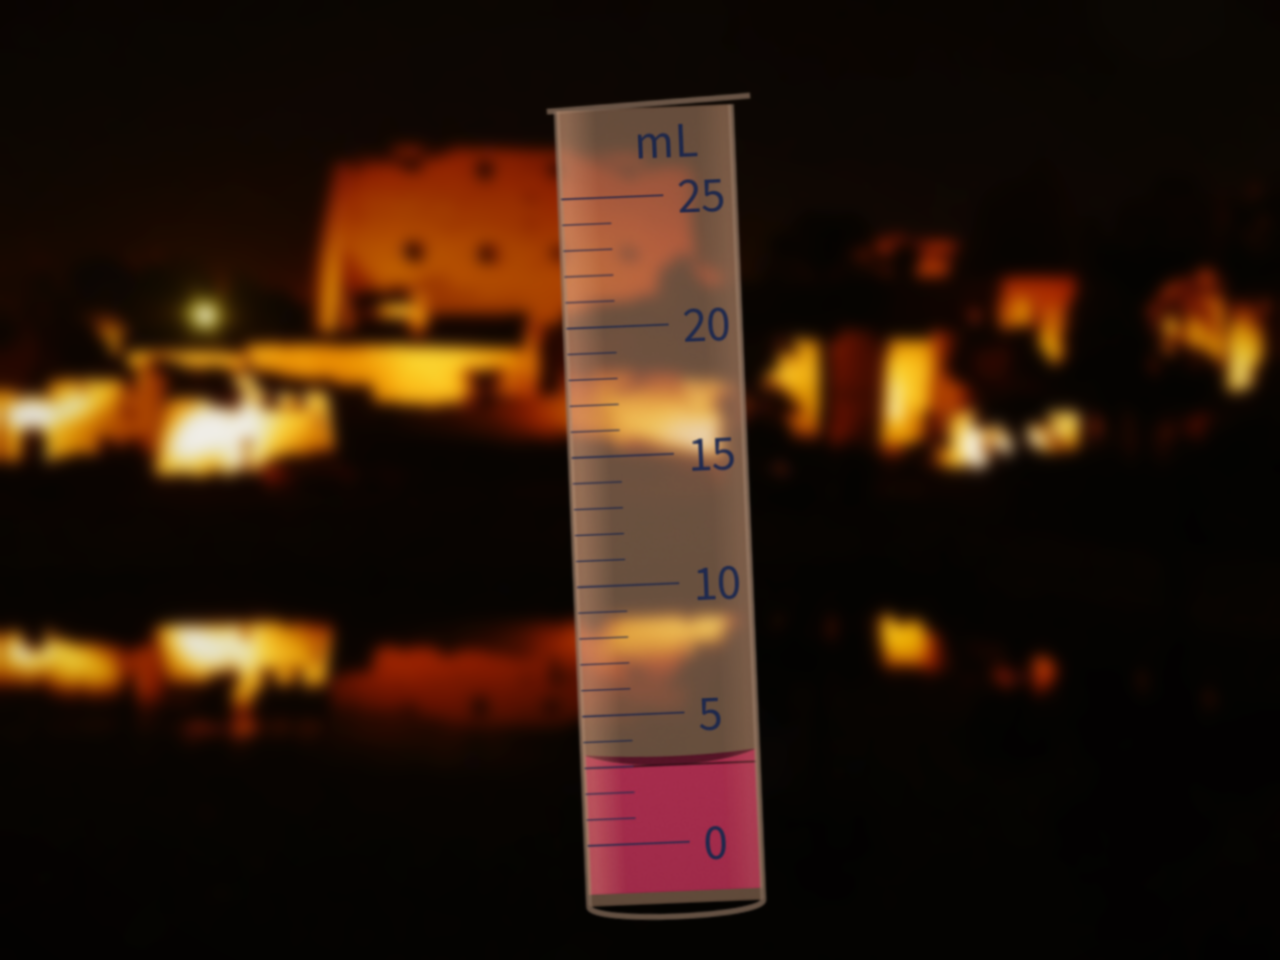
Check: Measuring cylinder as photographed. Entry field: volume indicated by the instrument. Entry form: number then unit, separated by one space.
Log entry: 3 mL
